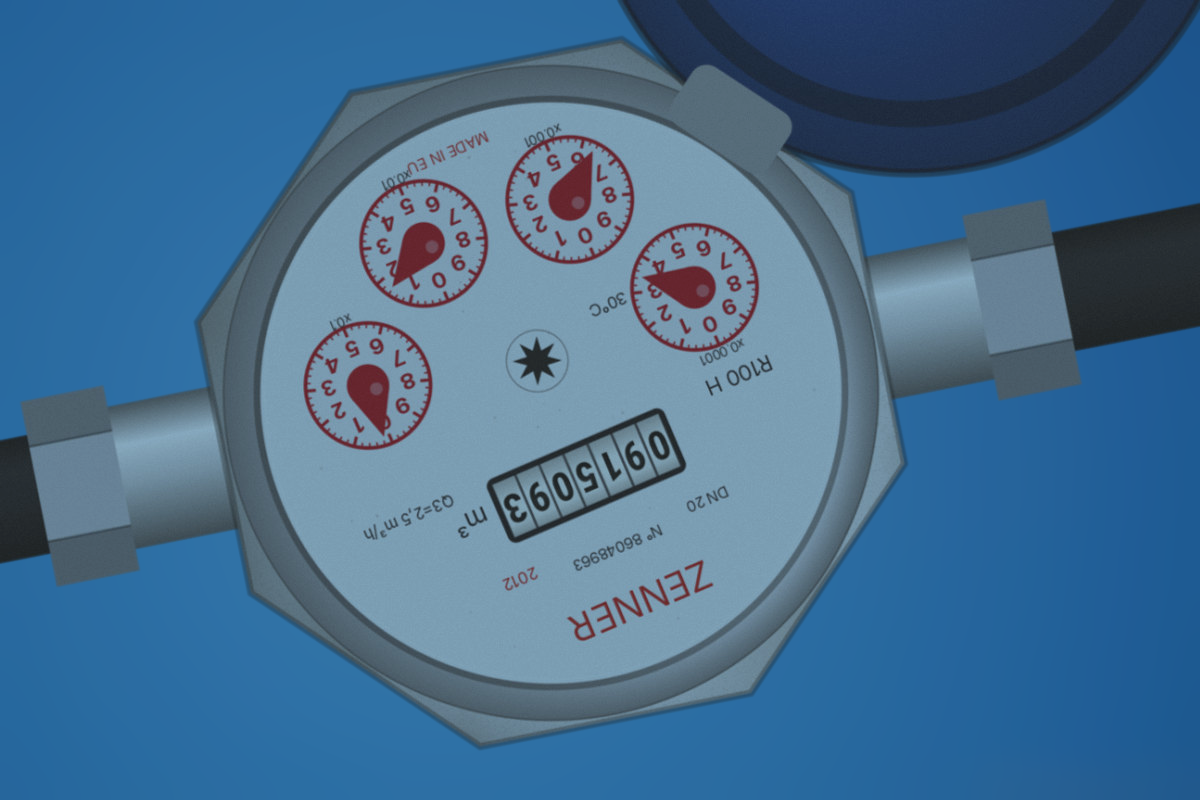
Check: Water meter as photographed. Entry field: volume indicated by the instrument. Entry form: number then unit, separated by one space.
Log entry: 915093.0163 m³
